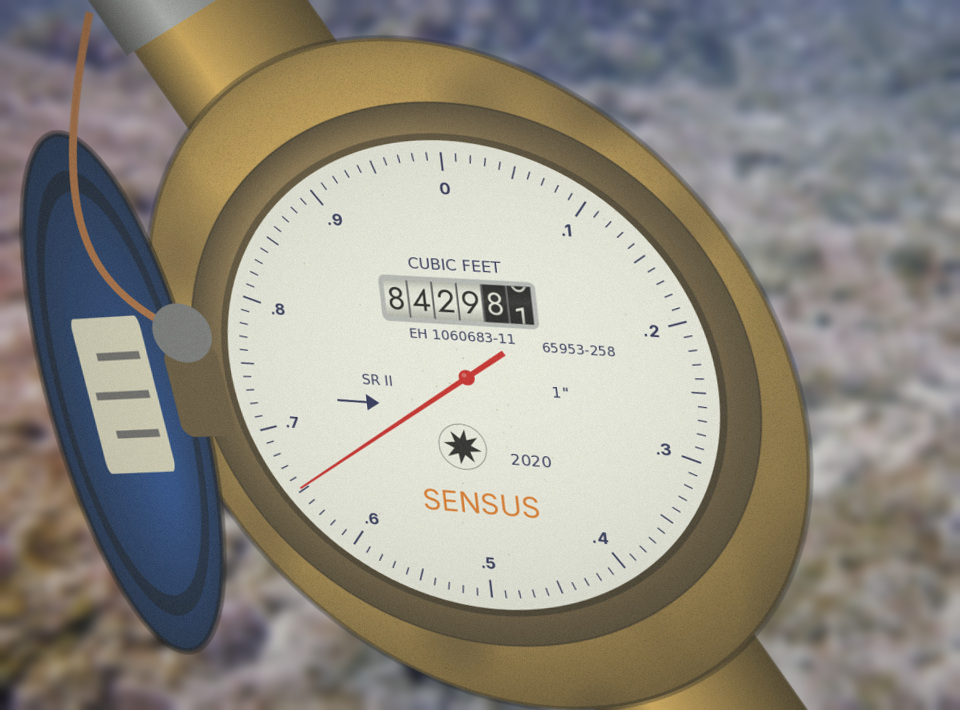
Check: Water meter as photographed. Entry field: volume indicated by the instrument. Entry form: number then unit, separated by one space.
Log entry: 842980.65 ft³
